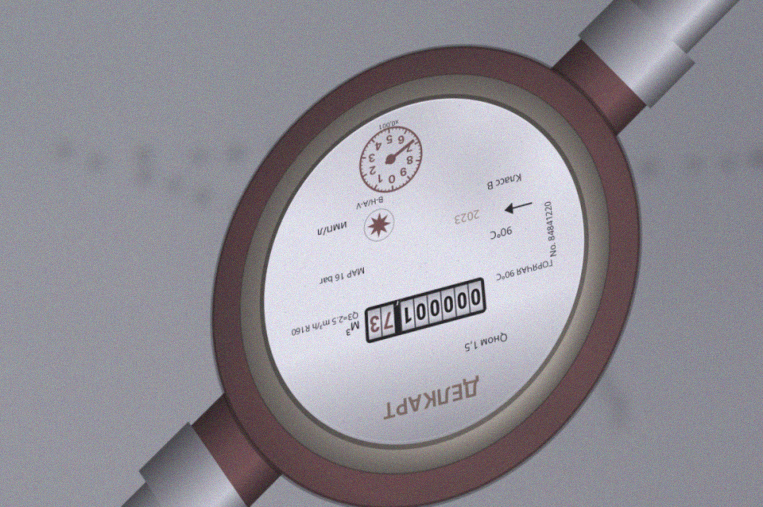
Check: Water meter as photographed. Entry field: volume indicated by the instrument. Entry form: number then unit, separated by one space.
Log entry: 1.736 m³
